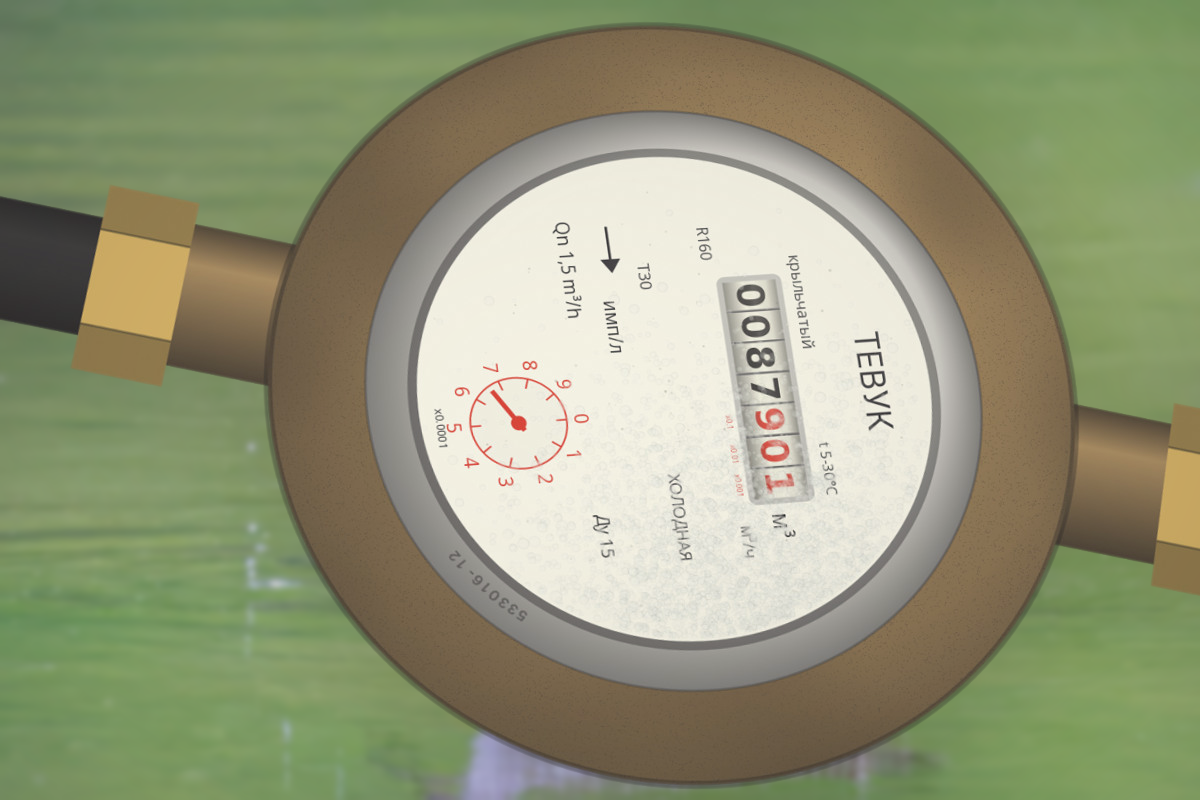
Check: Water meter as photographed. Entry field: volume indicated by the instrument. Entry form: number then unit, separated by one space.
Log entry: 87.9016 m³
